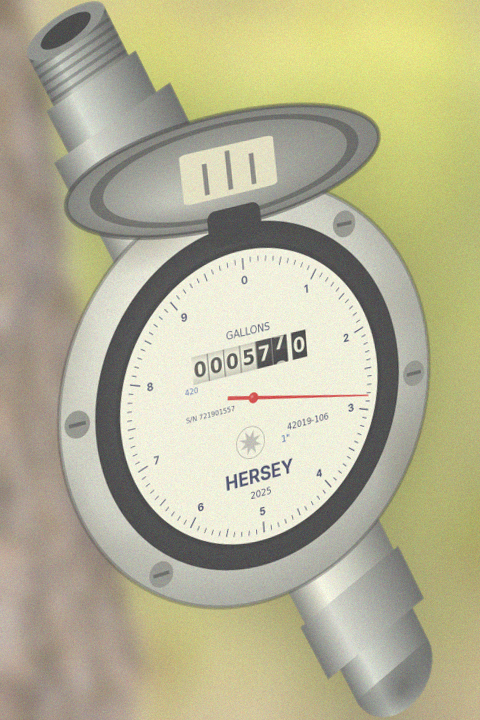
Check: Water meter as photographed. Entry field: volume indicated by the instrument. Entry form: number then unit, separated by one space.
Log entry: 5772.8 gal
